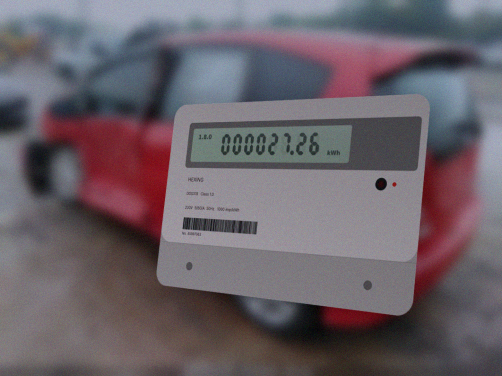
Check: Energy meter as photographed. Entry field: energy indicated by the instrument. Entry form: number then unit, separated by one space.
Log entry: 27.26 kWh
